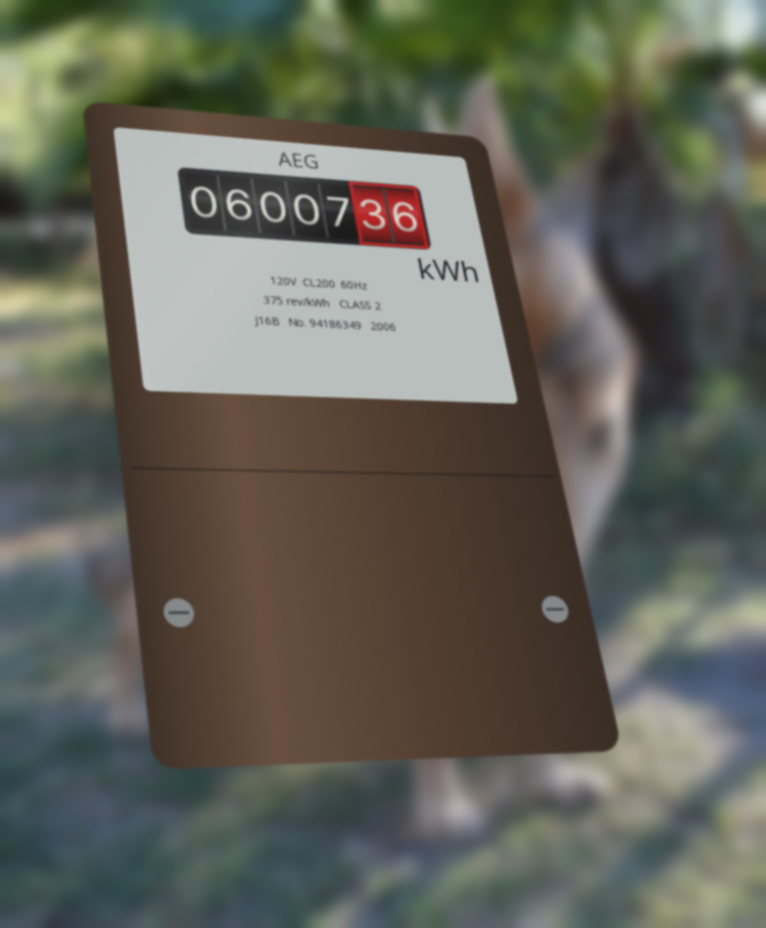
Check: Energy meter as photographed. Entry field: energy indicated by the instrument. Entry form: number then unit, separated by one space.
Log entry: 6007.36 kWh
